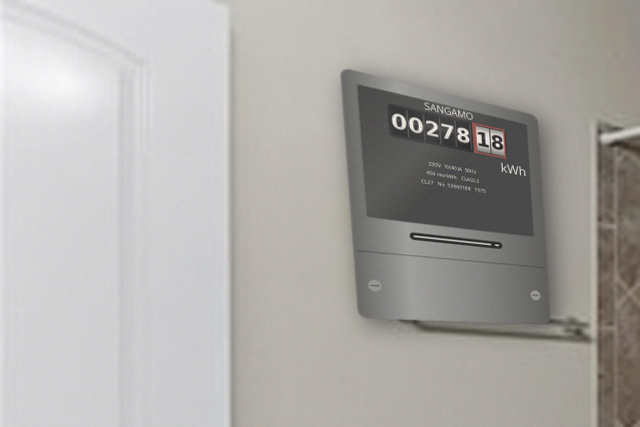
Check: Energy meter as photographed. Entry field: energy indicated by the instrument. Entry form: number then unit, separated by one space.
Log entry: 278.18 kWh
